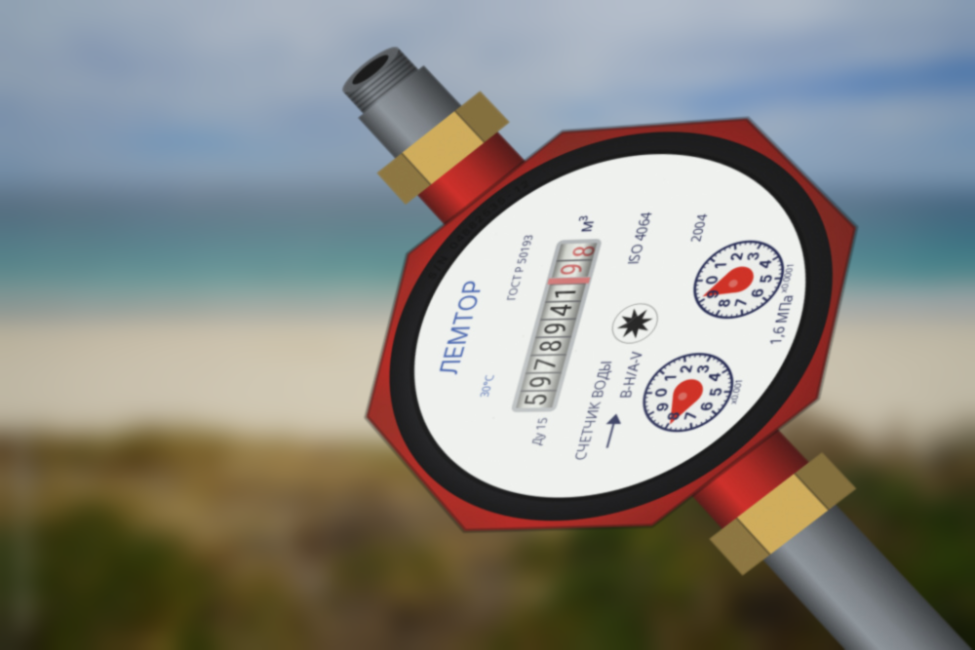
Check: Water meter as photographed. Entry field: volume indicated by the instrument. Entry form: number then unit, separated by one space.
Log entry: 5978941.9779 m³
